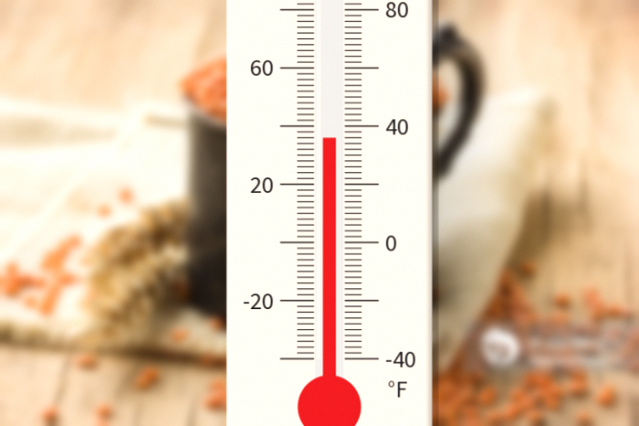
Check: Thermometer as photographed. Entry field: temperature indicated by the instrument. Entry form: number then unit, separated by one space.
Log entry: 36 °F
